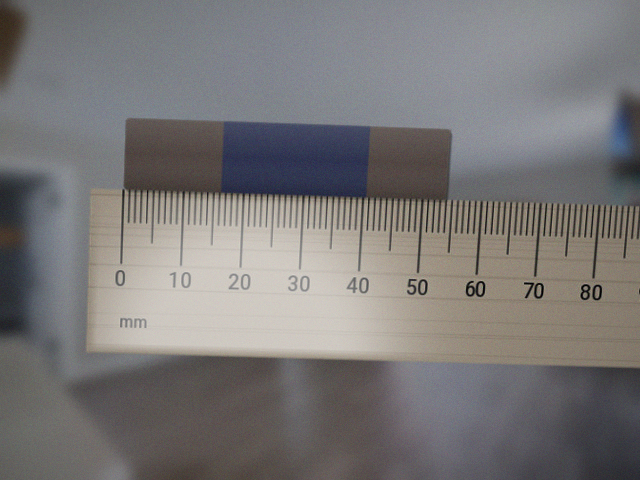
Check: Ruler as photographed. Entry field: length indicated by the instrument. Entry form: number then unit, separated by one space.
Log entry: 54 mm
